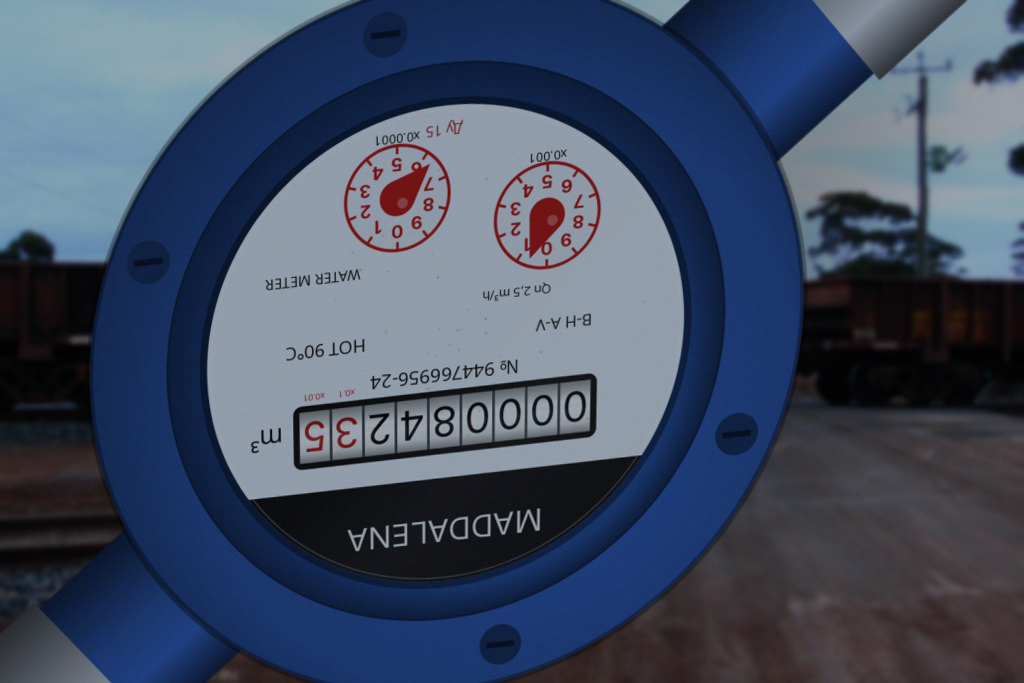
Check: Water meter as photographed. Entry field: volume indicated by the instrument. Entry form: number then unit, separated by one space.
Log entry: 842.3506 m³
